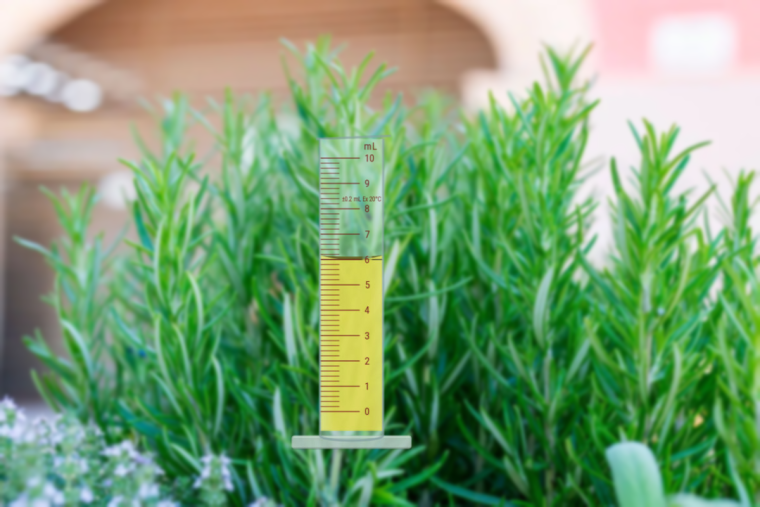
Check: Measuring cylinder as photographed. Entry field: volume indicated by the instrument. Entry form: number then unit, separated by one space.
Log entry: 6 mL
